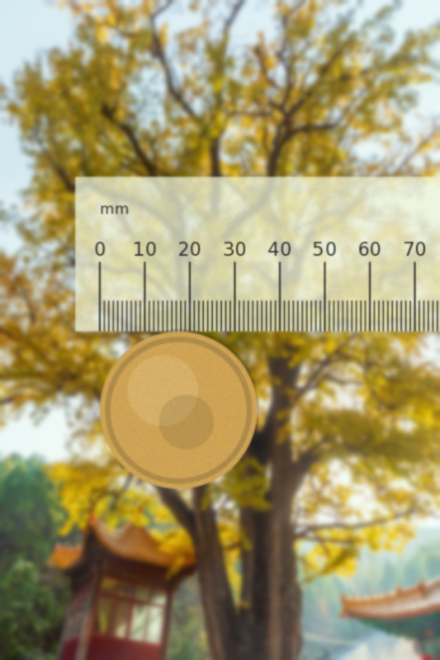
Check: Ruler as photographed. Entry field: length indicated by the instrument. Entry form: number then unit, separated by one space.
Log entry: 35 mm
